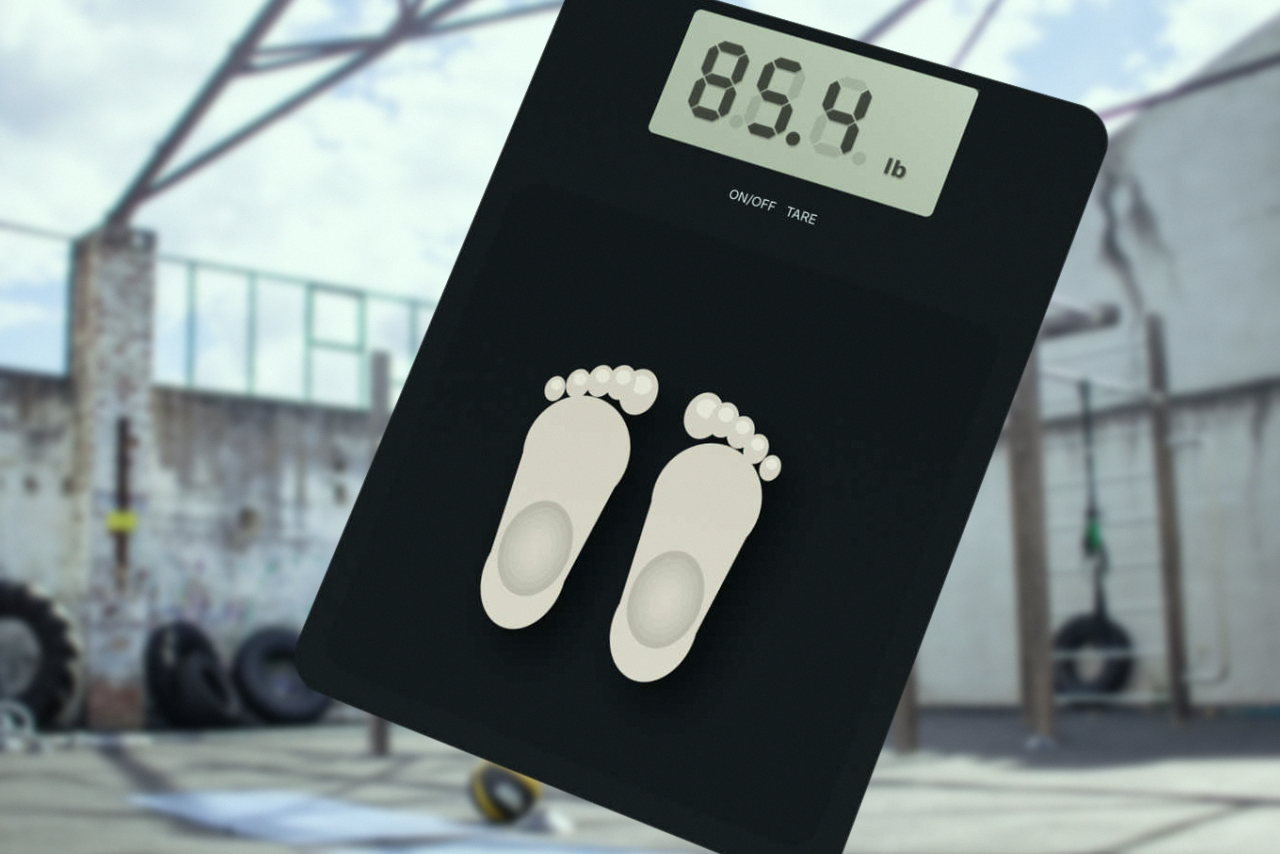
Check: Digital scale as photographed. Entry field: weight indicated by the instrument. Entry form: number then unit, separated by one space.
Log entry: 85.4 lb
